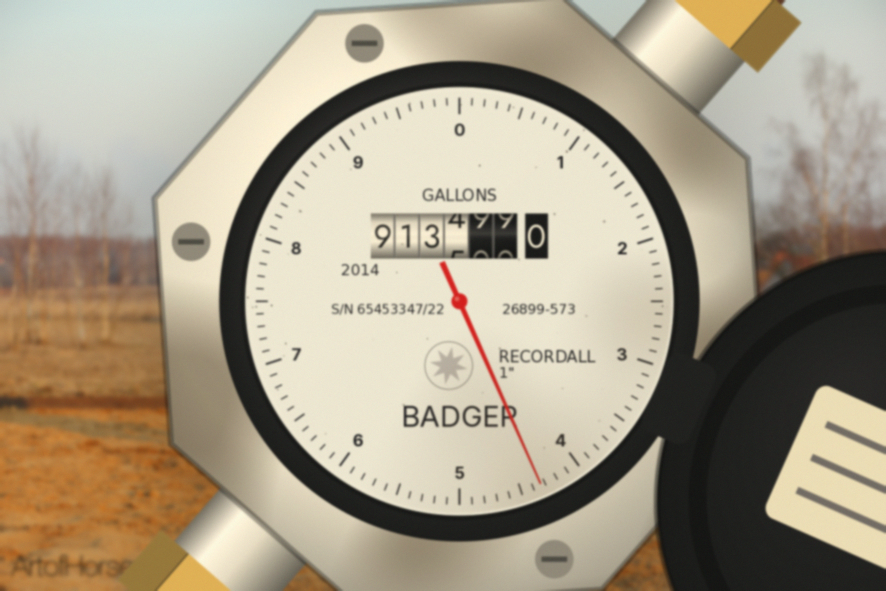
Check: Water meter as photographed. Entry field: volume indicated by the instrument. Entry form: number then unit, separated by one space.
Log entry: 9134994.3 gal
